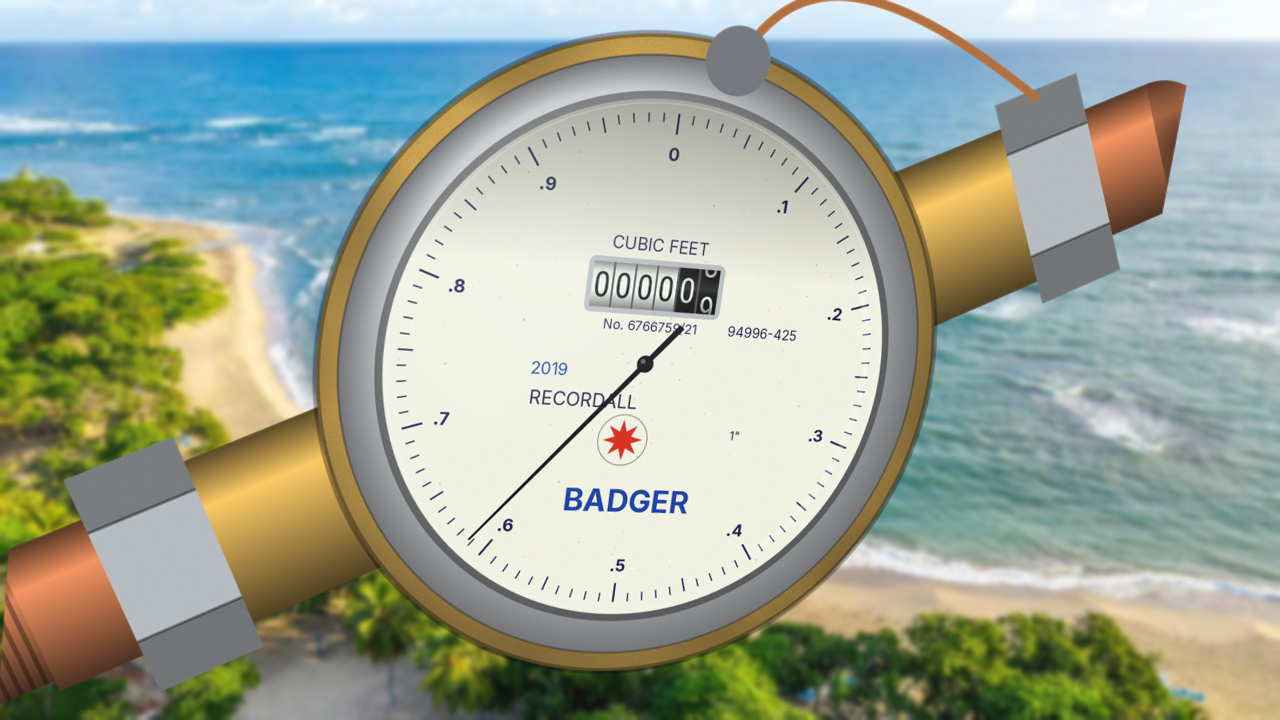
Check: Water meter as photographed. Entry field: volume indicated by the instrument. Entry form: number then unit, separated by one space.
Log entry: 8.61 ft³
